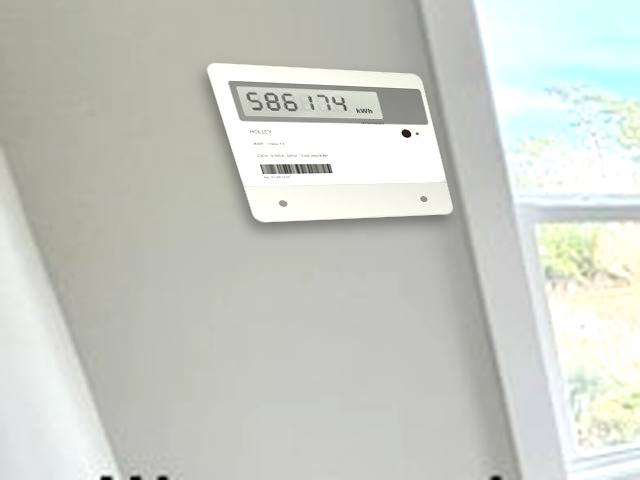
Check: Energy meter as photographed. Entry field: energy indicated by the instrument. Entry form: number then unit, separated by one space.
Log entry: 586174 kWh
